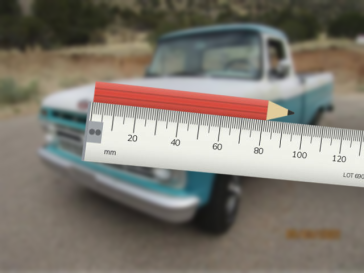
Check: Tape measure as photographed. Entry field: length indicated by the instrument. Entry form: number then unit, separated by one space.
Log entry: 95 mm
